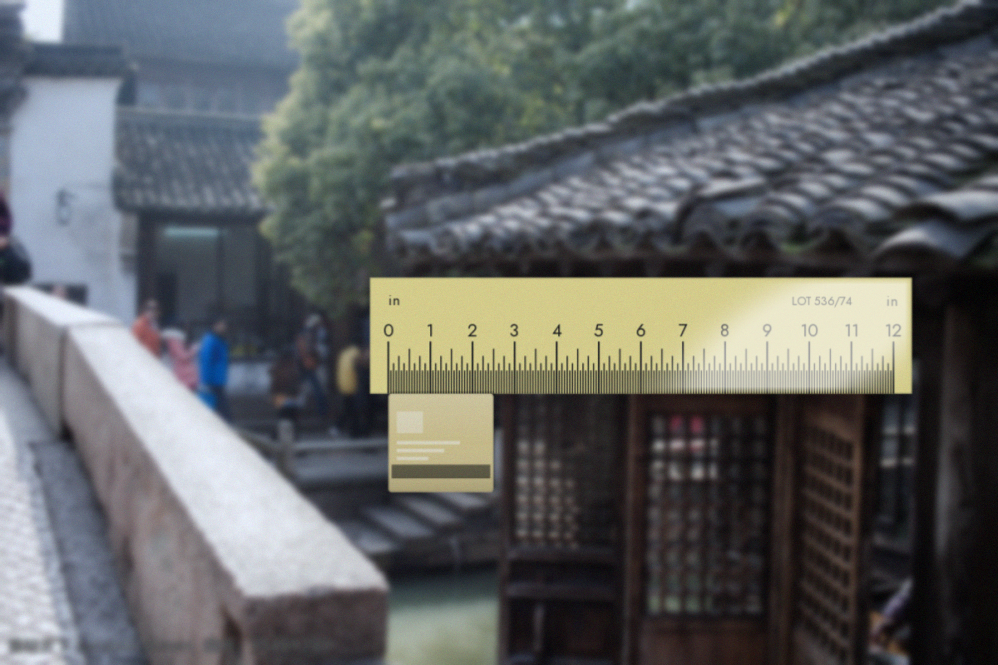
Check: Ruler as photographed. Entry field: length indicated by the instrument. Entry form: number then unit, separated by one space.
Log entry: 2.5 in
